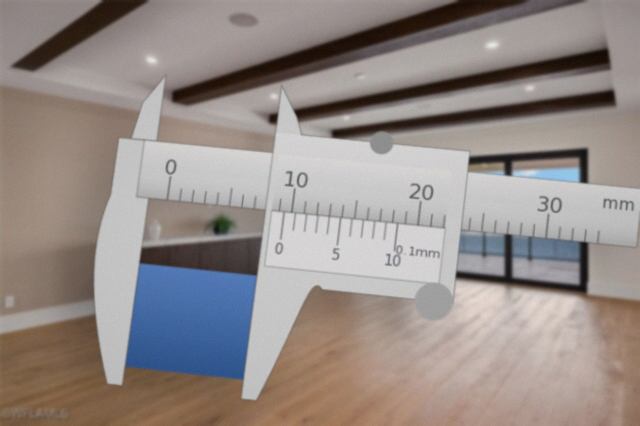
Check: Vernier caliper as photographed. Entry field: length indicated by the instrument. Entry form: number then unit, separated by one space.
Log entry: 9.4 mm
